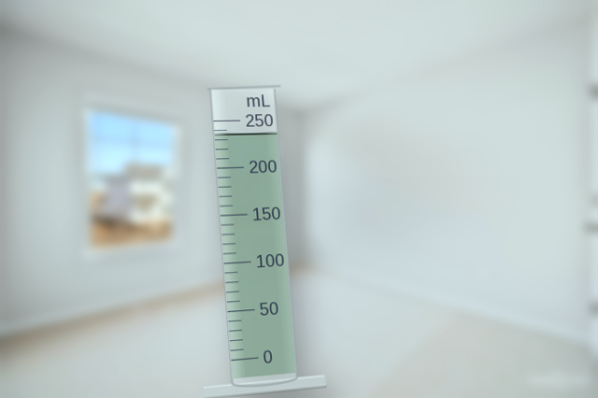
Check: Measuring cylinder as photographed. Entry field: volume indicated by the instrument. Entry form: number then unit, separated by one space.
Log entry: 235 mL
